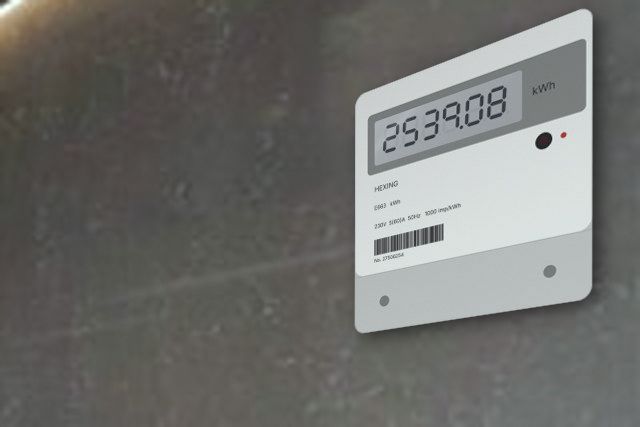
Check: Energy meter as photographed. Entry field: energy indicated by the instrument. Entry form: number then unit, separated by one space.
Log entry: 2539.08 kWh
